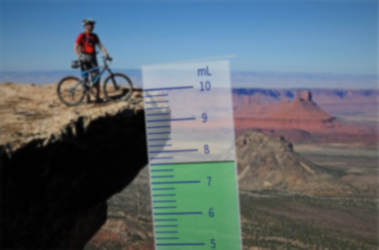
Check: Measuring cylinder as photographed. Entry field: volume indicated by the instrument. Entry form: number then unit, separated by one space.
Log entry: 7.6 mL
